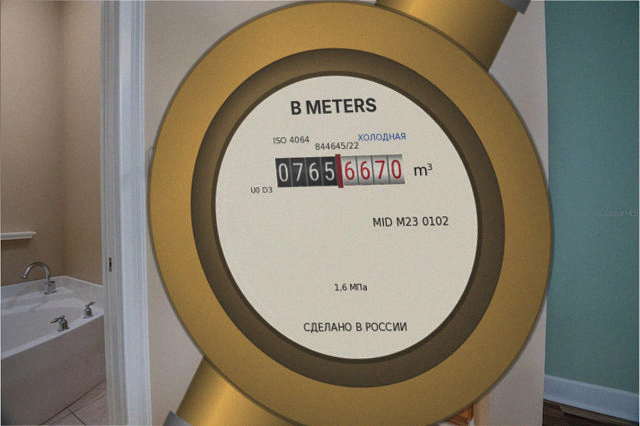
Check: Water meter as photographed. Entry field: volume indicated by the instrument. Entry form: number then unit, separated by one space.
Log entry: 765.6670 m³
